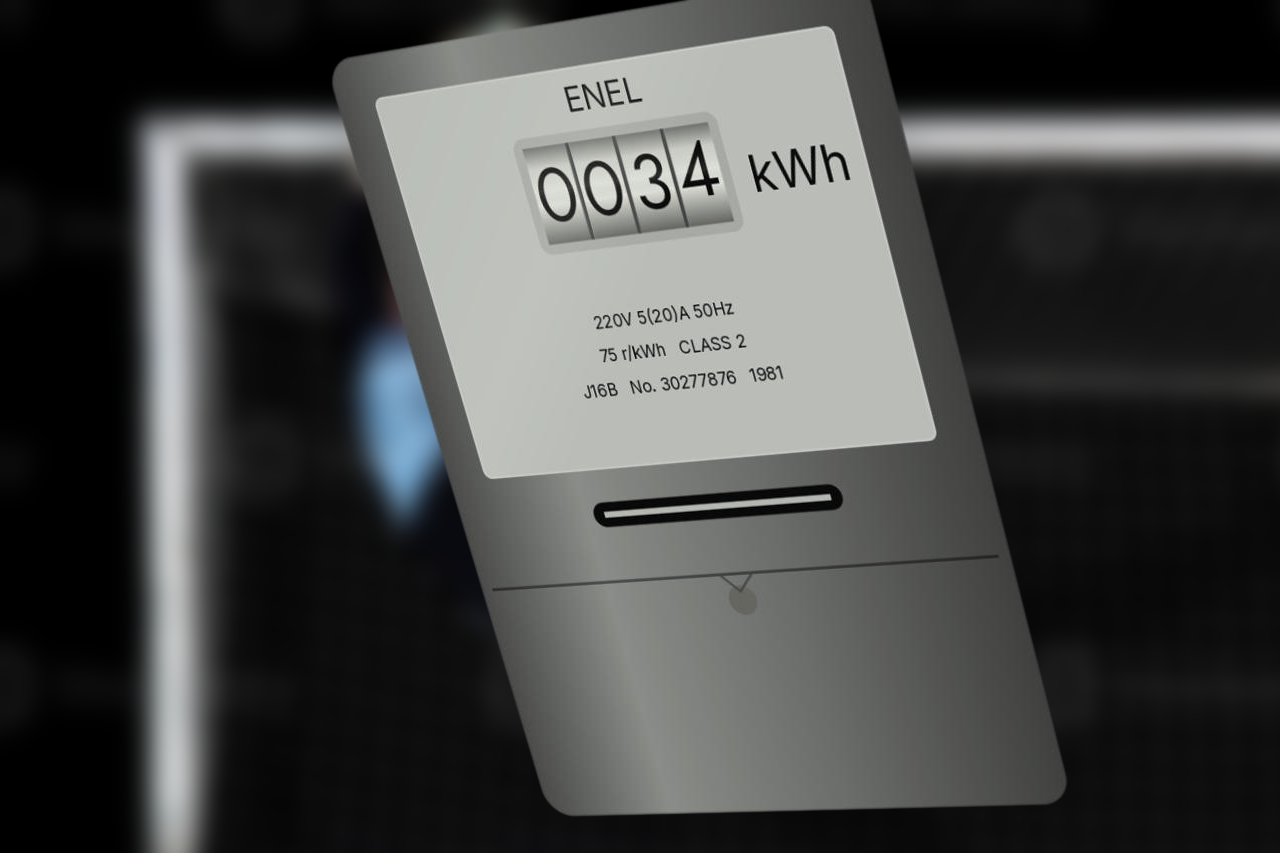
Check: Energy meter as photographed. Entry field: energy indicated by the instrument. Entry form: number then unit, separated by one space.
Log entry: 34 kWh
